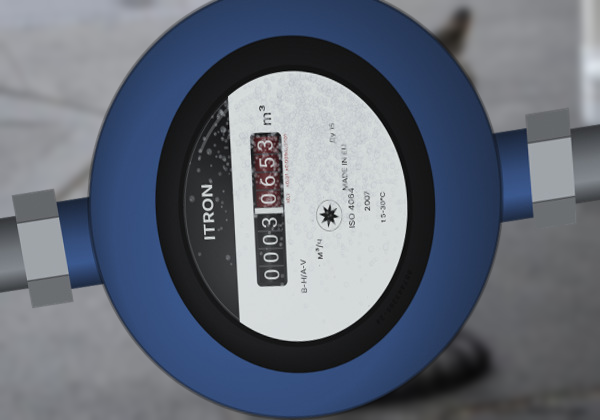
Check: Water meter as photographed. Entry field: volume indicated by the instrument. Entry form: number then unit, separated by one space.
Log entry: 3.0653 m³
